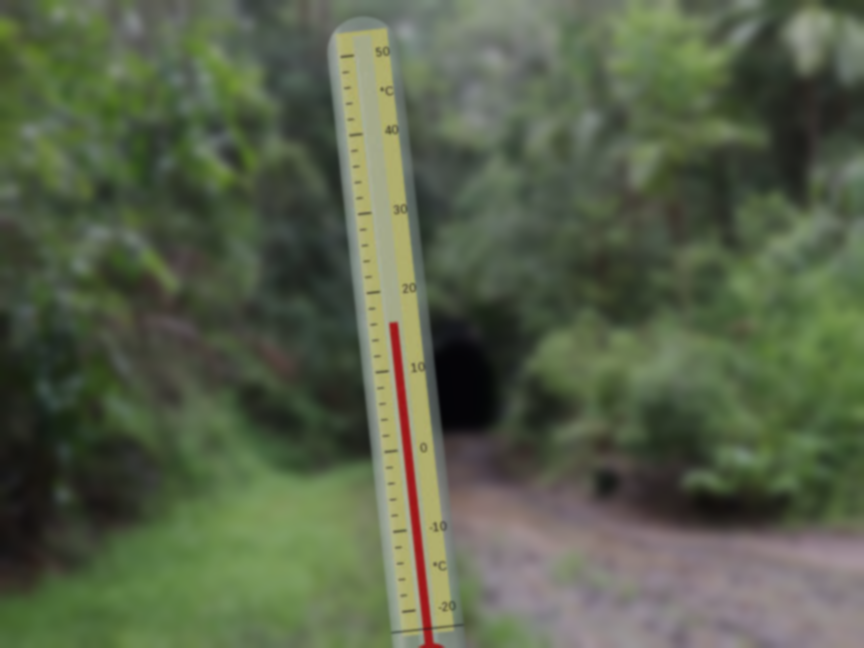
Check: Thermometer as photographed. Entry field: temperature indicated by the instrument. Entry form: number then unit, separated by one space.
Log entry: 16 °C
